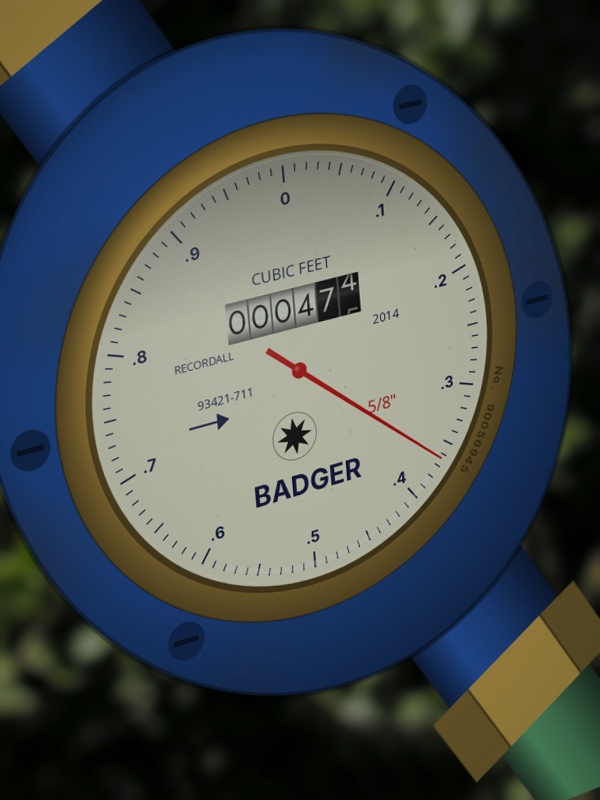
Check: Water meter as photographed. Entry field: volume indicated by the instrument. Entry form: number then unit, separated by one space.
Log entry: 474.36 ft³
